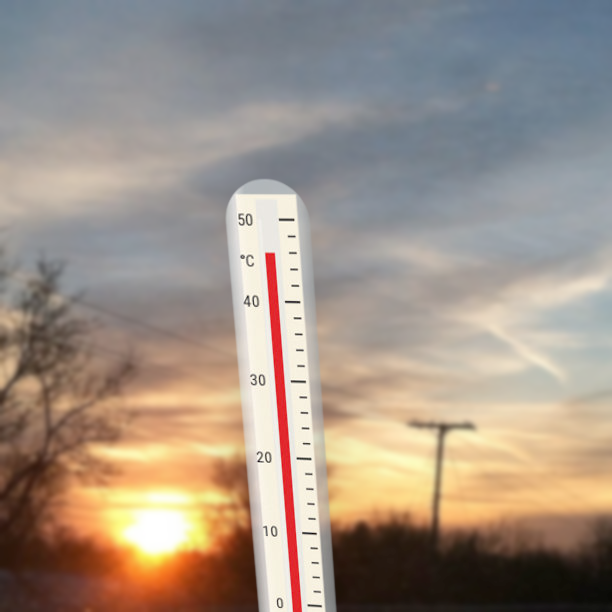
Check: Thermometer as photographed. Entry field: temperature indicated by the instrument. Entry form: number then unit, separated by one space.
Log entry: 46 °C
